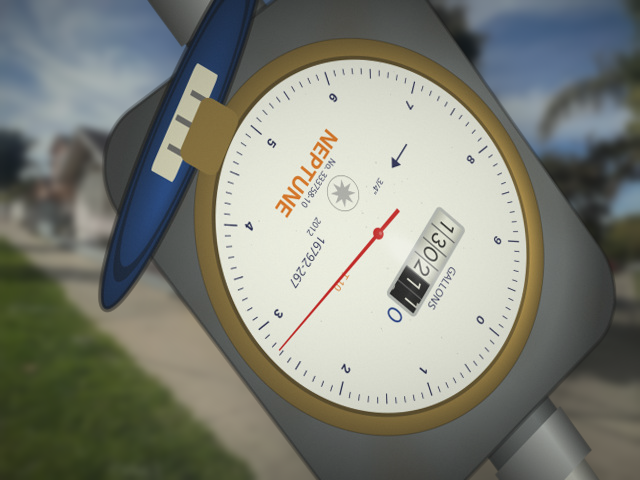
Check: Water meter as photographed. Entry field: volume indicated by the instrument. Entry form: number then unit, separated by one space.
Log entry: 1302112.7 gal
